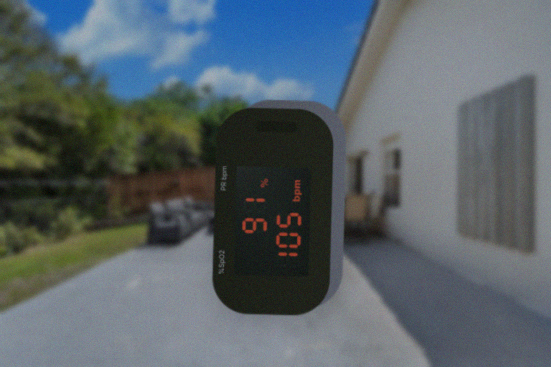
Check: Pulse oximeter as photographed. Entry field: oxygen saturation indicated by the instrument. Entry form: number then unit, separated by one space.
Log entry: 91 %
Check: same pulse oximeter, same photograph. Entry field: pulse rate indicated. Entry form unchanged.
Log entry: 105 bpm
